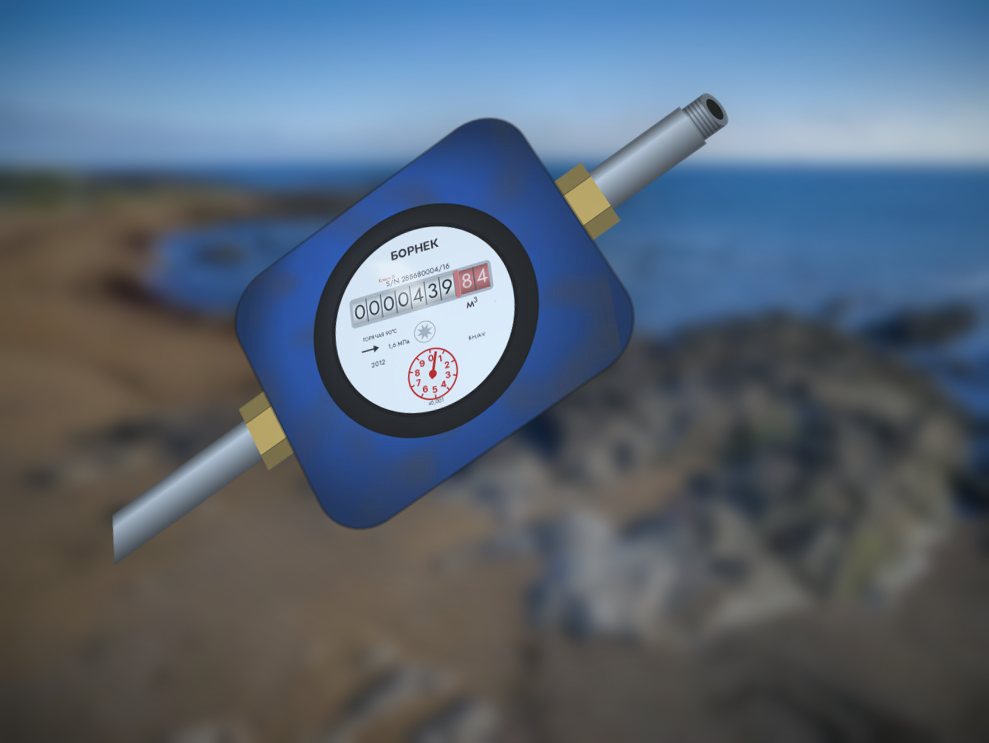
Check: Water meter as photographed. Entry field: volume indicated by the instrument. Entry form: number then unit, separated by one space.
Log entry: 439.840 m³
